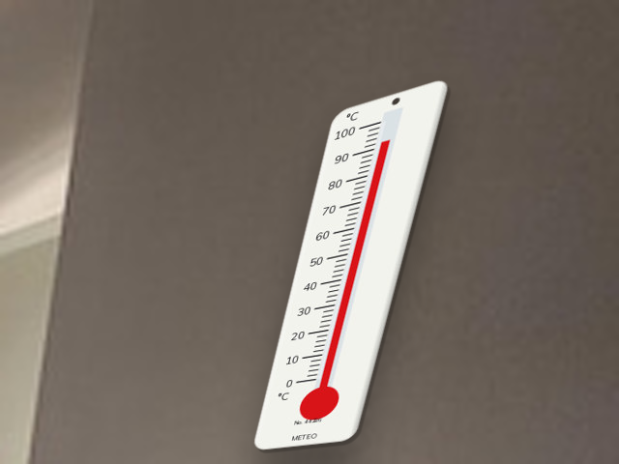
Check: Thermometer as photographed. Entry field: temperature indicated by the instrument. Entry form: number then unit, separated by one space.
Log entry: 92 °C
